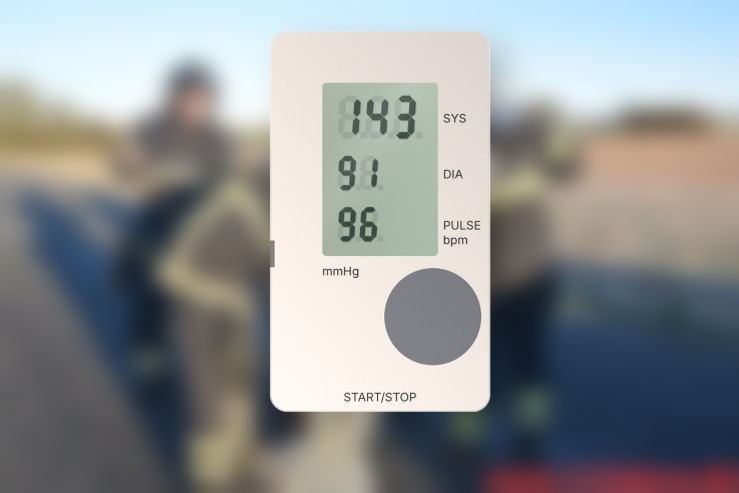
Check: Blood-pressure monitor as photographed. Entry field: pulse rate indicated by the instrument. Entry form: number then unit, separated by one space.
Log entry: 96 bpm
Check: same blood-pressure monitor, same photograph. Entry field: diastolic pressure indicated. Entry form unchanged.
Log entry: 91 mmHg
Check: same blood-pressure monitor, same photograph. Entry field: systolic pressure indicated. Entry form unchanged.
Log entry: 143 mmHg
